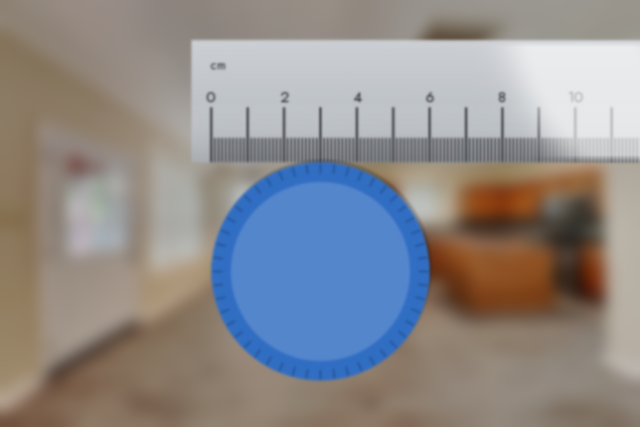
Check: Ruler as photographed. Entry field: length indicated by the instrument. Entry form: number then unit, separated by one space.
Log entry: 6 cm
